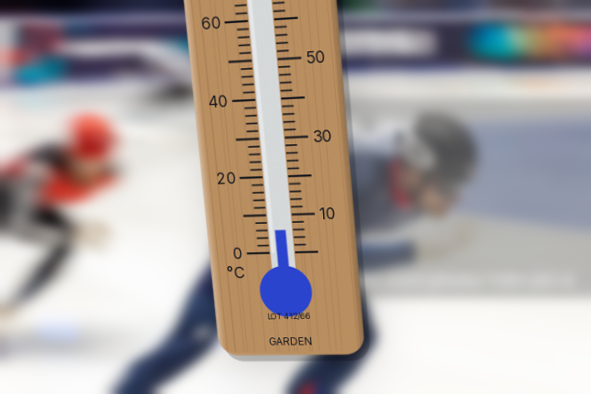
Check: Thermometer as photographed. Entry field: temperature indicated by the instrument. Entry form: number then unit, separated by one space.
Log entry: 6 °C
